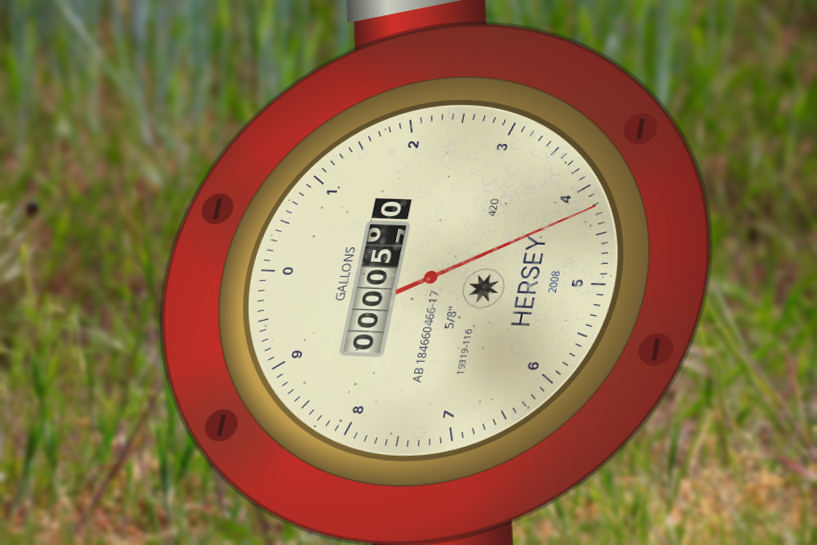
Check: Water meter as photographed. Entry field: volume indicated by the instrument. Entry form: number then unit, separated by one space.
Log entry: 564.2 gal
